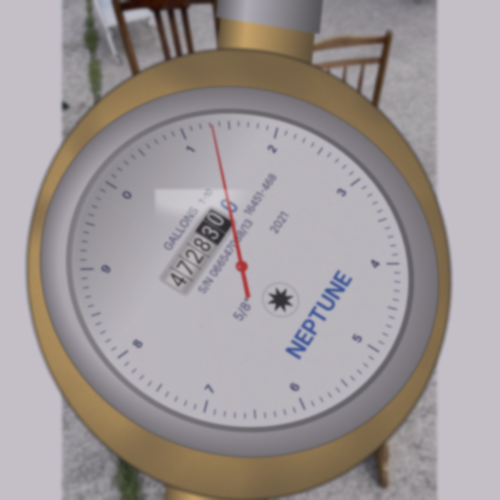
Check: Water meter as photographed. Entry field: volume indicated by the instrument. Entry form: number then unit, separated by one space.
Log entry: 4728301.3 gal
